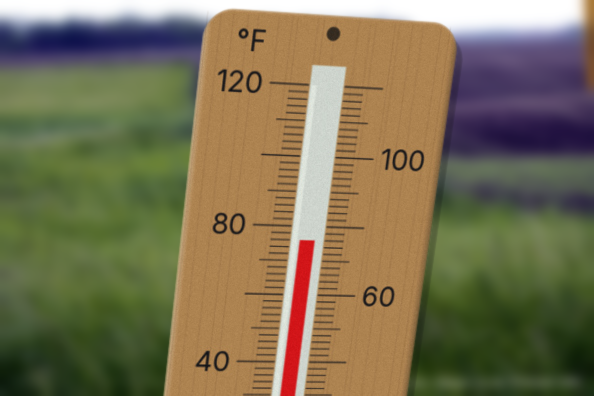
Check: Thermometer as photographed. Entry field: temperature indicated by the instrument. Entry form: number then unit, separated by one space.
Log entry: 76 °F
